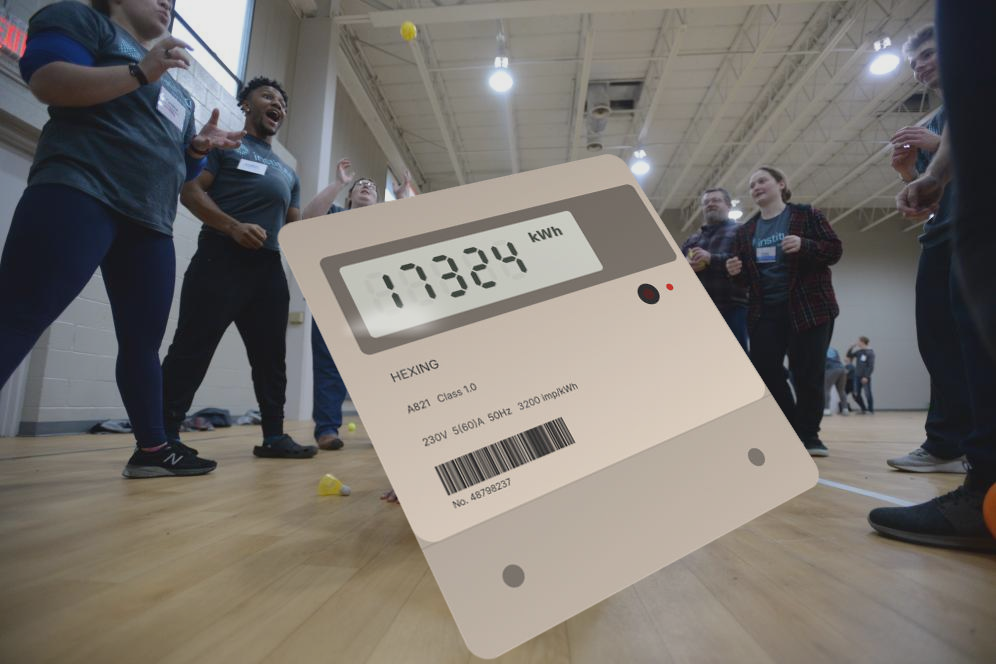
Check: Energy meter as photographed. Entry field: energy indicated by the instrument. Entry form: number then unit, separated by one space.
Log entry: 17324 kWh
